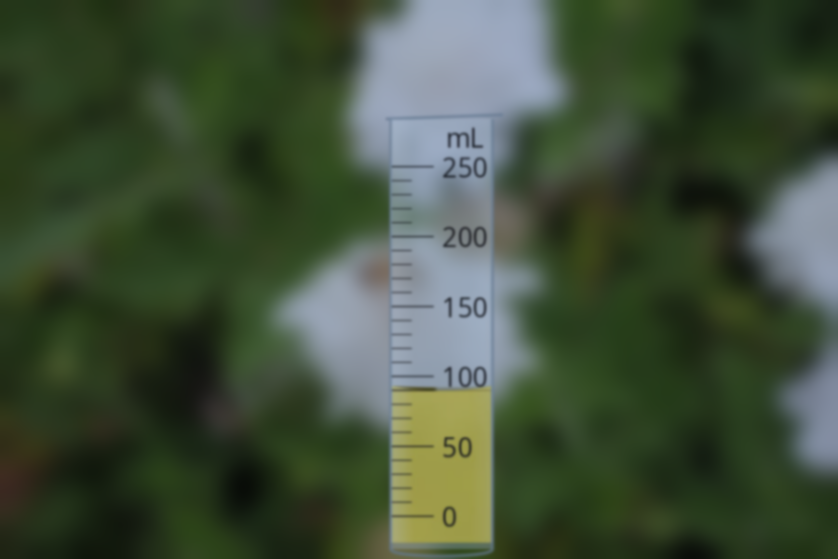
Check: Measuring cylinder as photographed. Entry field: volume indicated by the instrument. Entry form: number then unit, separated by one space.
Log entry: 90 mL
